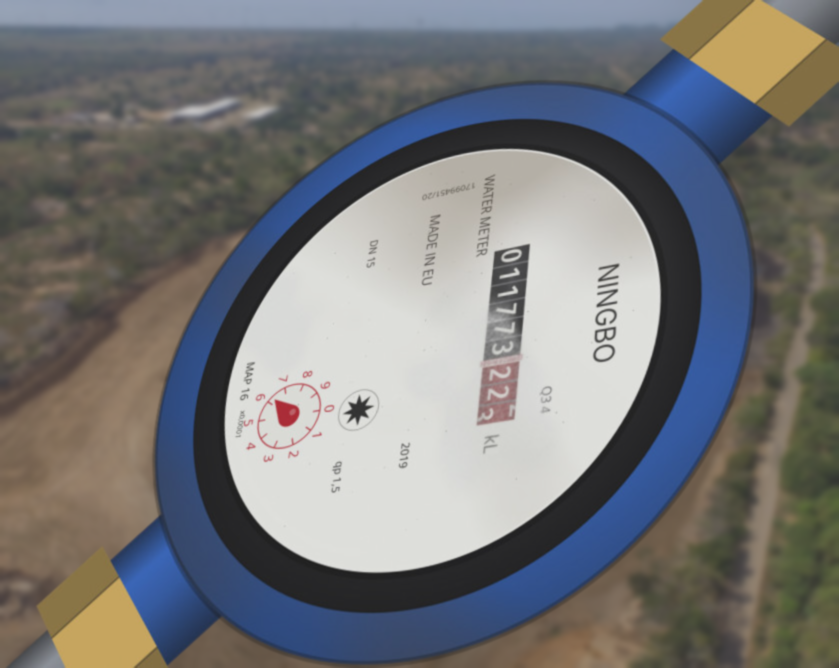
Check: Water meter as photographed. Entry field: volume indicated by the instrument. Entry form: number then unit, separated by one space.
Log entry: 11773.2226 kL
